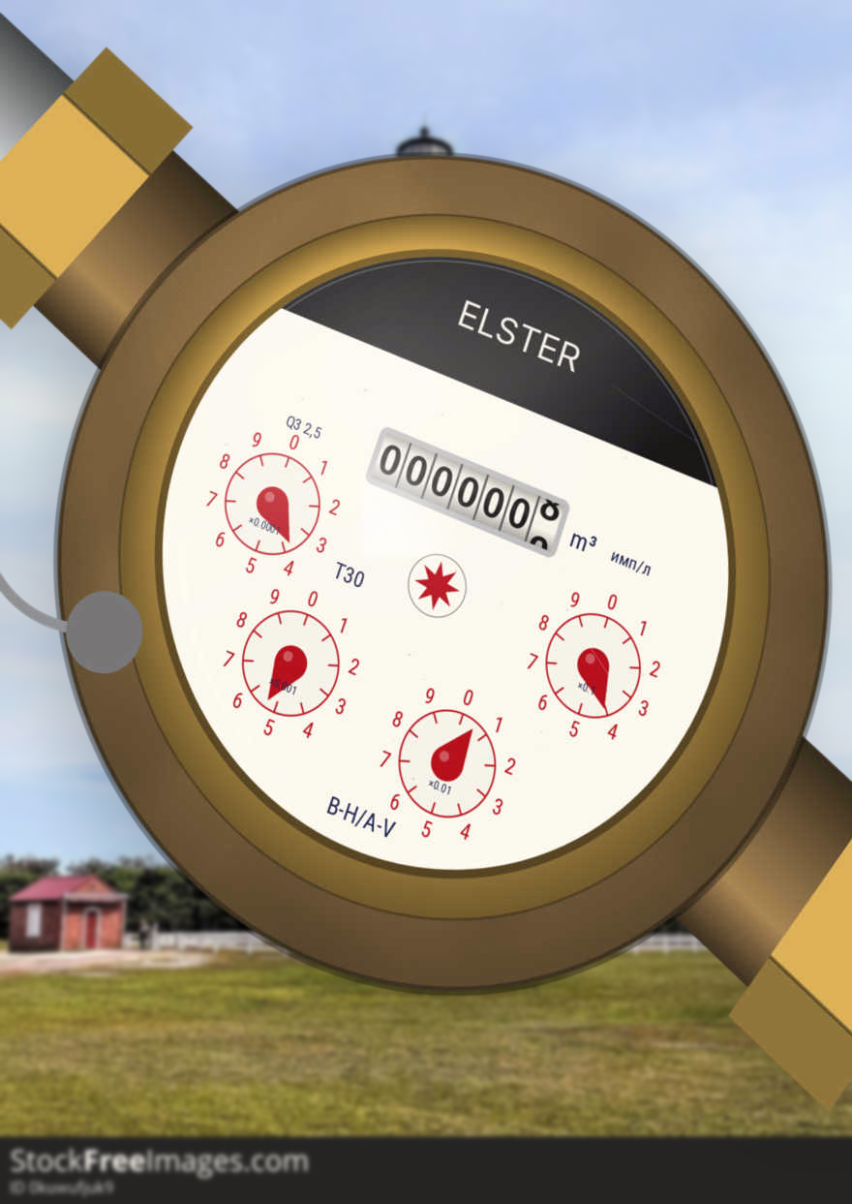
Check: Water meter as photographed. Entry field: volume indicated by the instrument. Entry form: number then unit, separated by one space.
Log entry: 8.4053 m³
